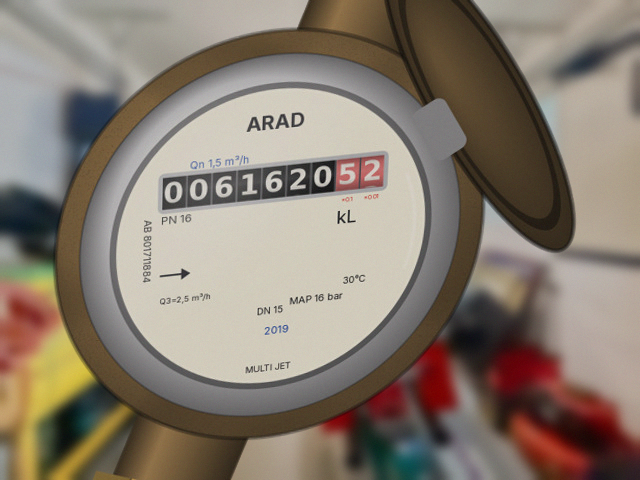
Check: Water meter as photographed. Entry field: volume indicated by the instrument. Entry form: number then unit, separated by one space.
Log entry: 61620.52 kL
